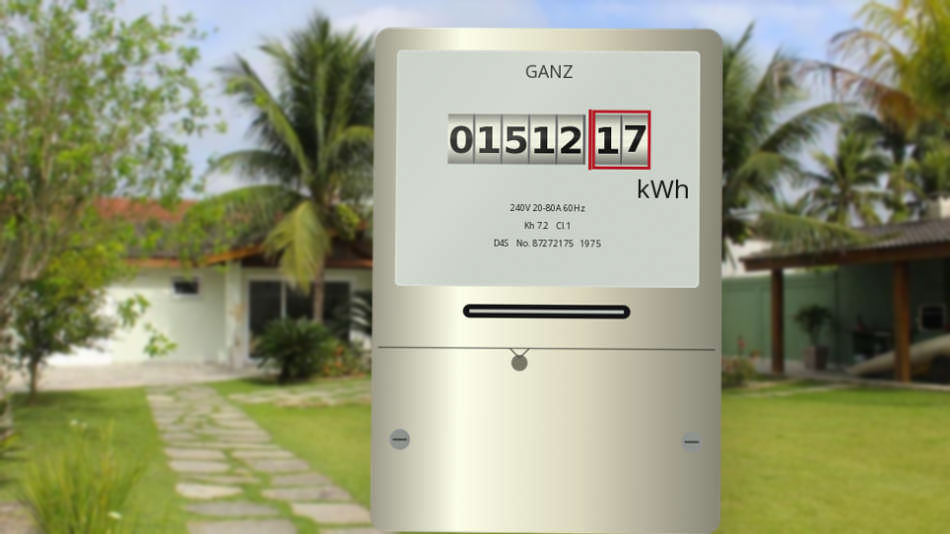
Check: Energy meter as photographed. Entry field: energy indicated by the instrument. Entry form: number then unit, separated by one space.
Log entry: 1512.17 kWh
